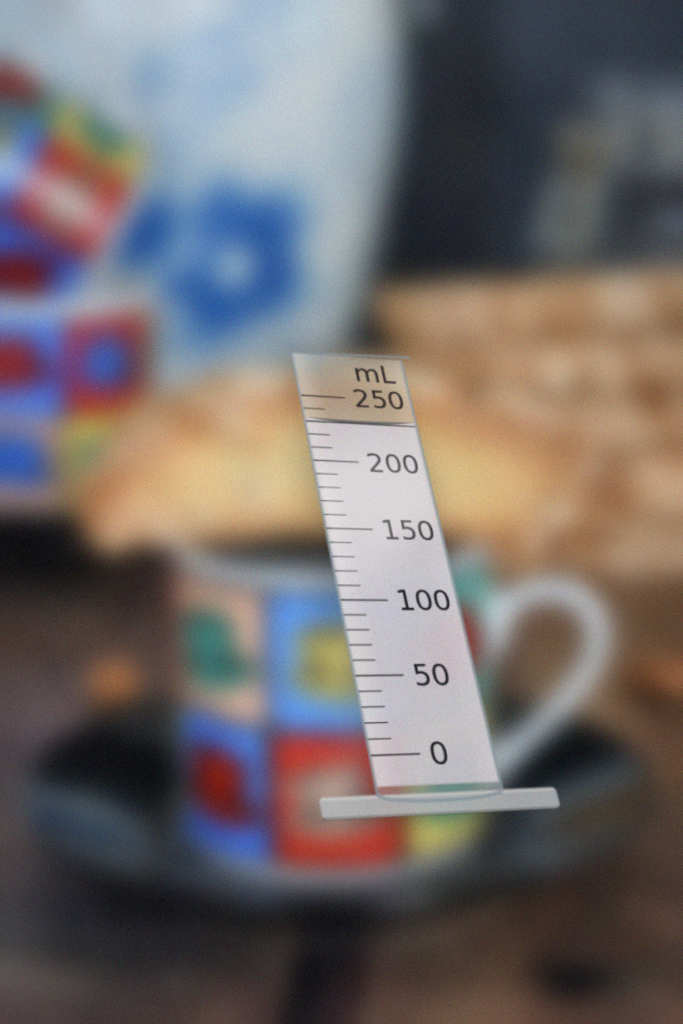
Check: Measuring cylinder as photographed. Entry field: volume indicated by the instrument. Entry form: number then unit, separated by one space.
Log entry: 230 mL
